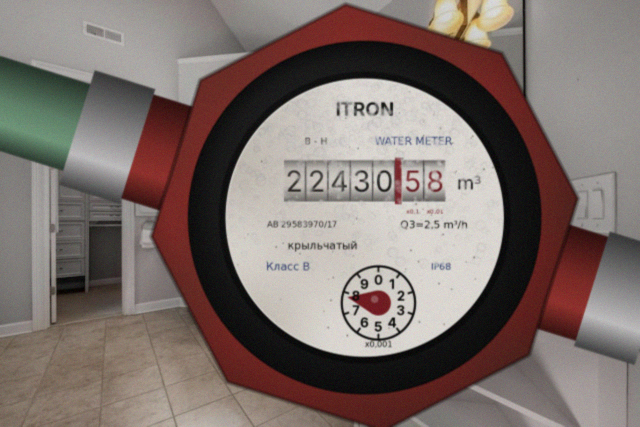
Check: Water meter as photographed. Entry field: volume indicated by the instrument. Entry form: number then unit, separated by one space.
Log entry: 22430.587 m³
